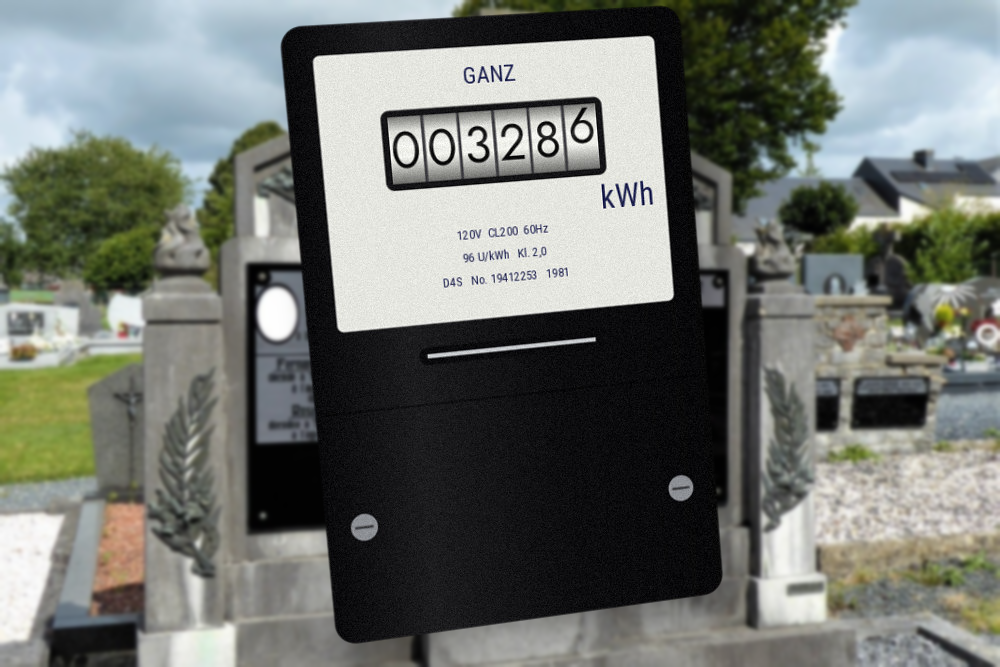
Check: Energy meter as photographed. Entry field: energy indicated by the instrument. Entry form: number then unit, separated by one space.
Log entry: 3286 kWh
